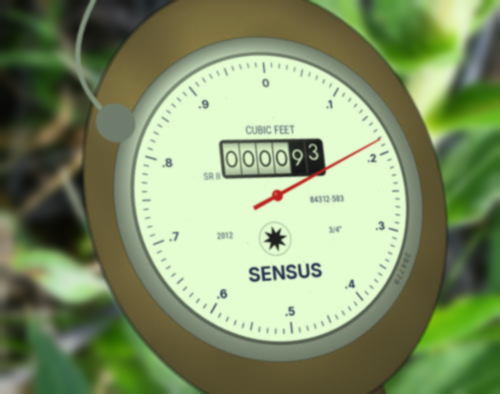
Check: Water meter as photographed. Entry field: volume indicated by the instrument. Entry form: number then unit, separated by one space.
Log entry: 93.18 ft³
